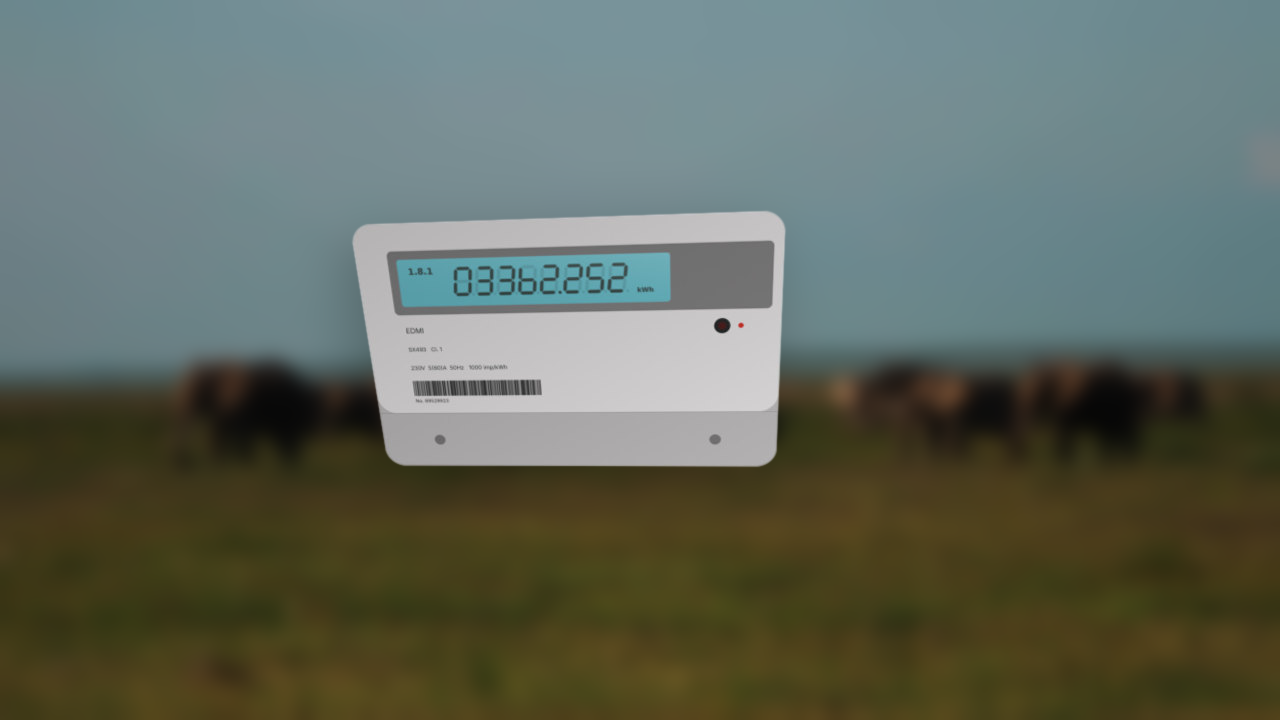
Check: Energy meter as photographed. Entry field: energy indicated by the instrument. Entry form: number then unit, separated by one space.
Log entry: 3362.252 kWh
